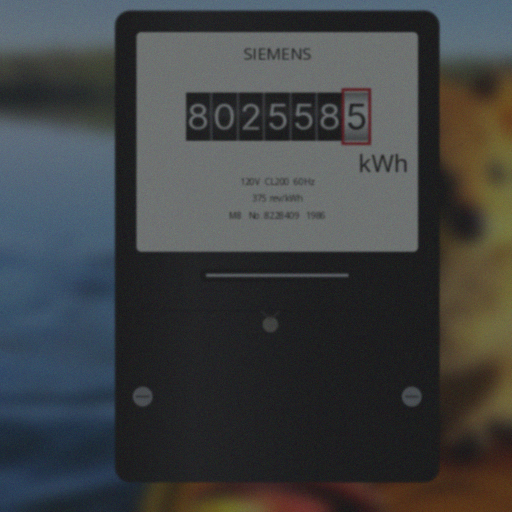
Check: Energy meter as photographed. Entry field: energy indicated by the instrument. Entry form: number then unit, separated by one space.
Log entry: 802558.5 kWh
